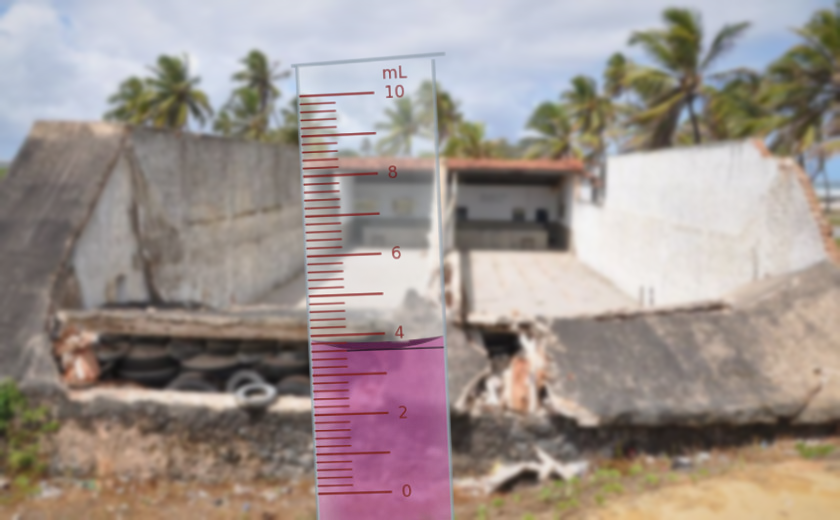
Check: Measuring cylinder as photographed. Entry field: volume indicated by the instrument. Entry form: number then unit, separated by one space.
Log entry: 3.6 mL
